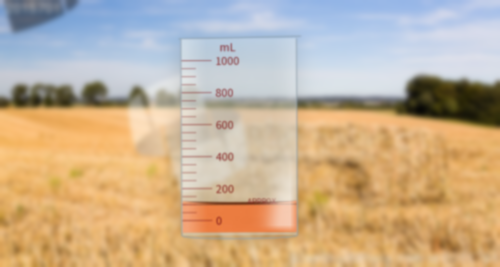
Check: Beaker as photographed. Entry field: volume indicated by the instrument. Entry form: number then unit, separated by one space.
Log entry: 100 mL
